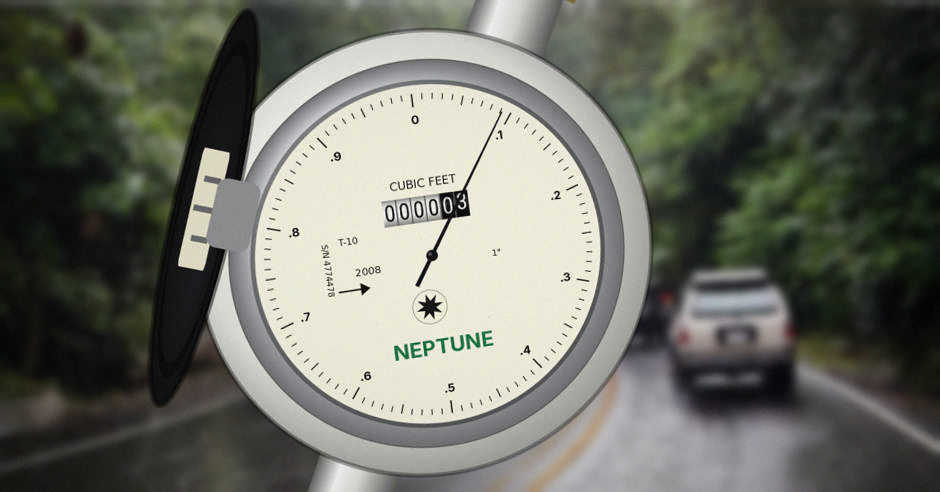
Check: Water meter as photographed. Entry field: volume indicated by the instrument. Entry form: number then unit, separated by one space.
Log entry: 3.09 ft³
